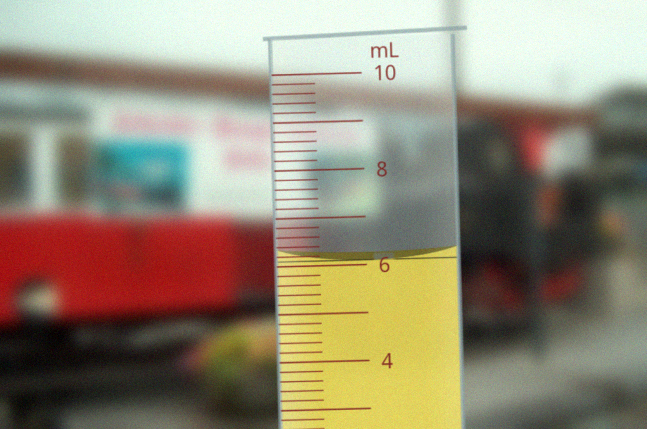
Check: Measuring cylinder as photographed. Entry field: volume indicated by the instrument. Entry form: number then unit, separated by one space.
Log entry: 6.1 mL
